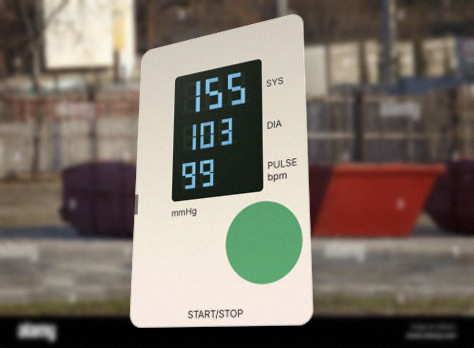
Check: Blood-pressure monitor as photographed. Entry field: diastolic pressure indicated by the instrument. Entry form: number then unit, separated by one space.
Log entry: 103 mmHg
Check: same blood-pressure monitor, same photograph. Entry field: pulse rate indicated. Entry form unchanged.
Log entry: 99 bpm
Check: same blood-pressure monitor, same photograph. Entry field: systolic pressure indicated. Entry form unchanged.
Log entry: 155 mmHg
